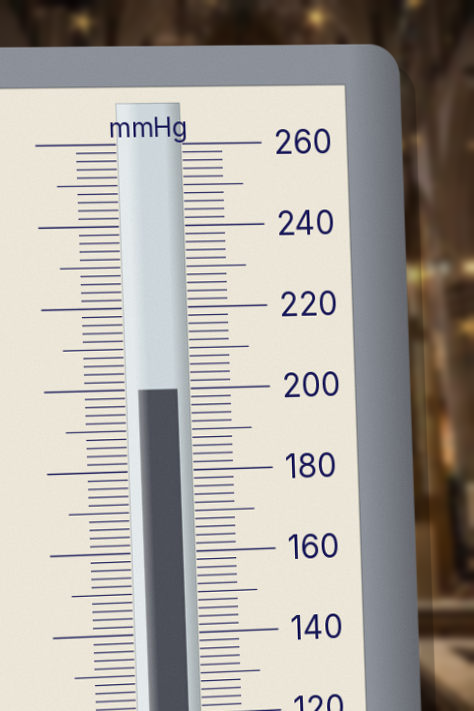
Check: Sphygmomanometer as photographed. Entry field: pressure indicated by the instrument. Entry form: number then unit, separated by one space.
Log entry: 200 mmHg
